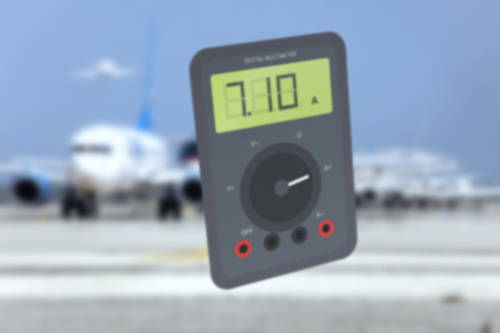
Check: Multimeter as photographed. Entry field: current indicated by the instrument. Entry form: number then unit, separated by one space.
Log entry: 7.10 A
